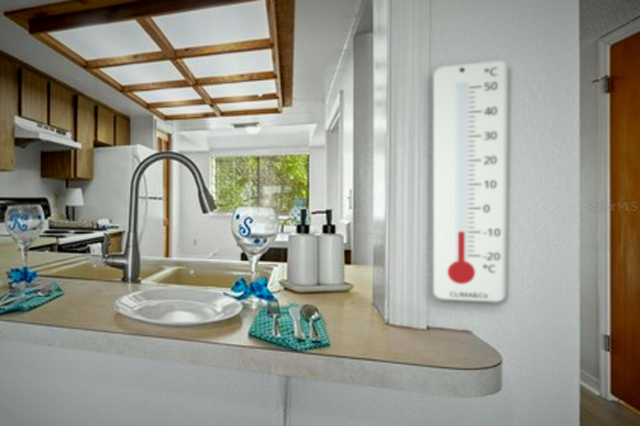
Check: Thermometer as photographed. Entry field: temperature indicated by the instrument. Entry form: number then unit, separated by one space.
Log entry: -10 °C
